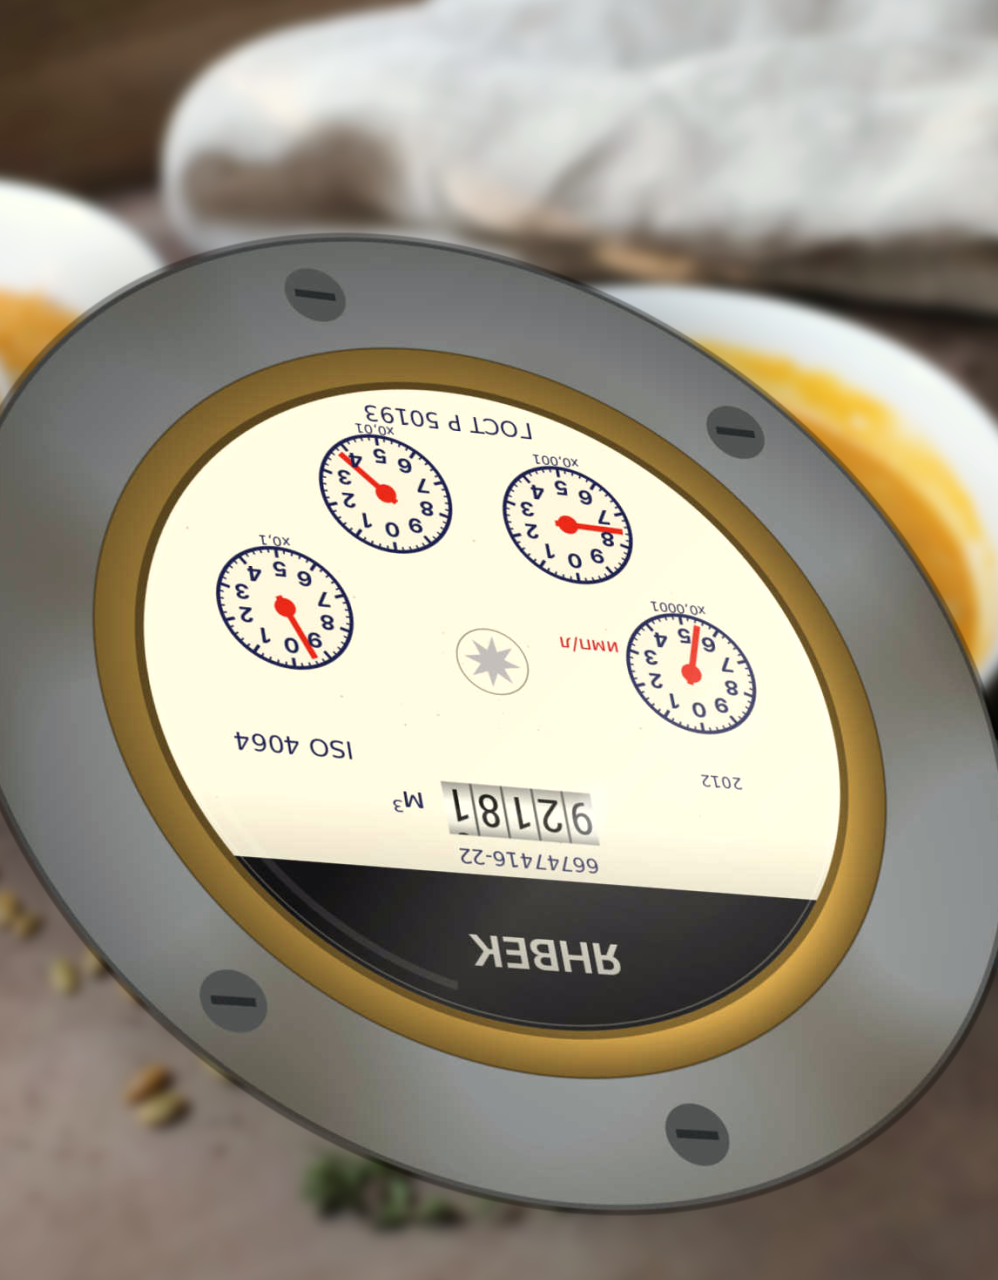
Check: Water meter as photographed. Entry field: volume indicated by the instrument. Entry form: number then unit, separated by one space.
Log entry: 92180.9375 m³
